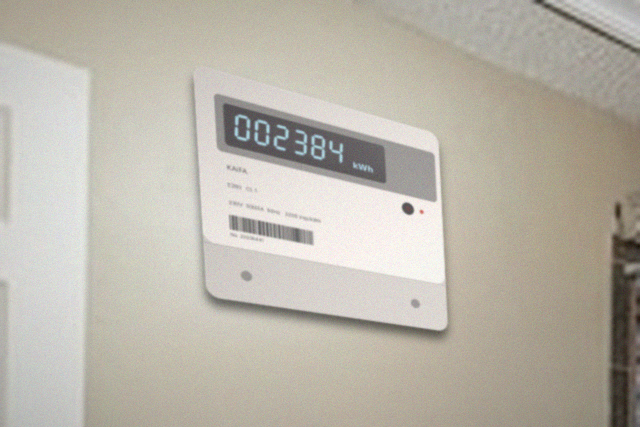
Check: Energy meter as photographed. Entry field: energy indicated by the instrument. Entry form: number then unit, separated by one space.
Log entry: 2384 kWh
